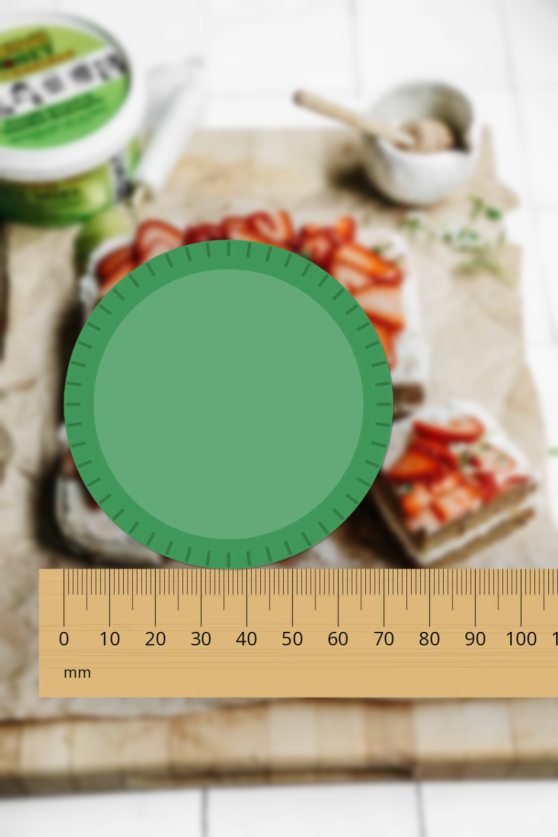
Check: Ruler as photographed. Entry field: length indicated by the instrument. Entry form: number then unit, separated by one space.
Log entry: 72 mm
